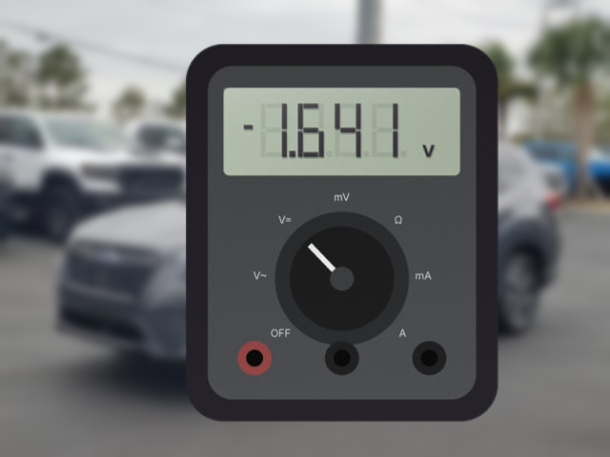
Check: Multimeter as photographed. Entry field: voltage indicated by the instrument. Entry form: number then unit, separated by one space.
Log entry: -1.641 V
